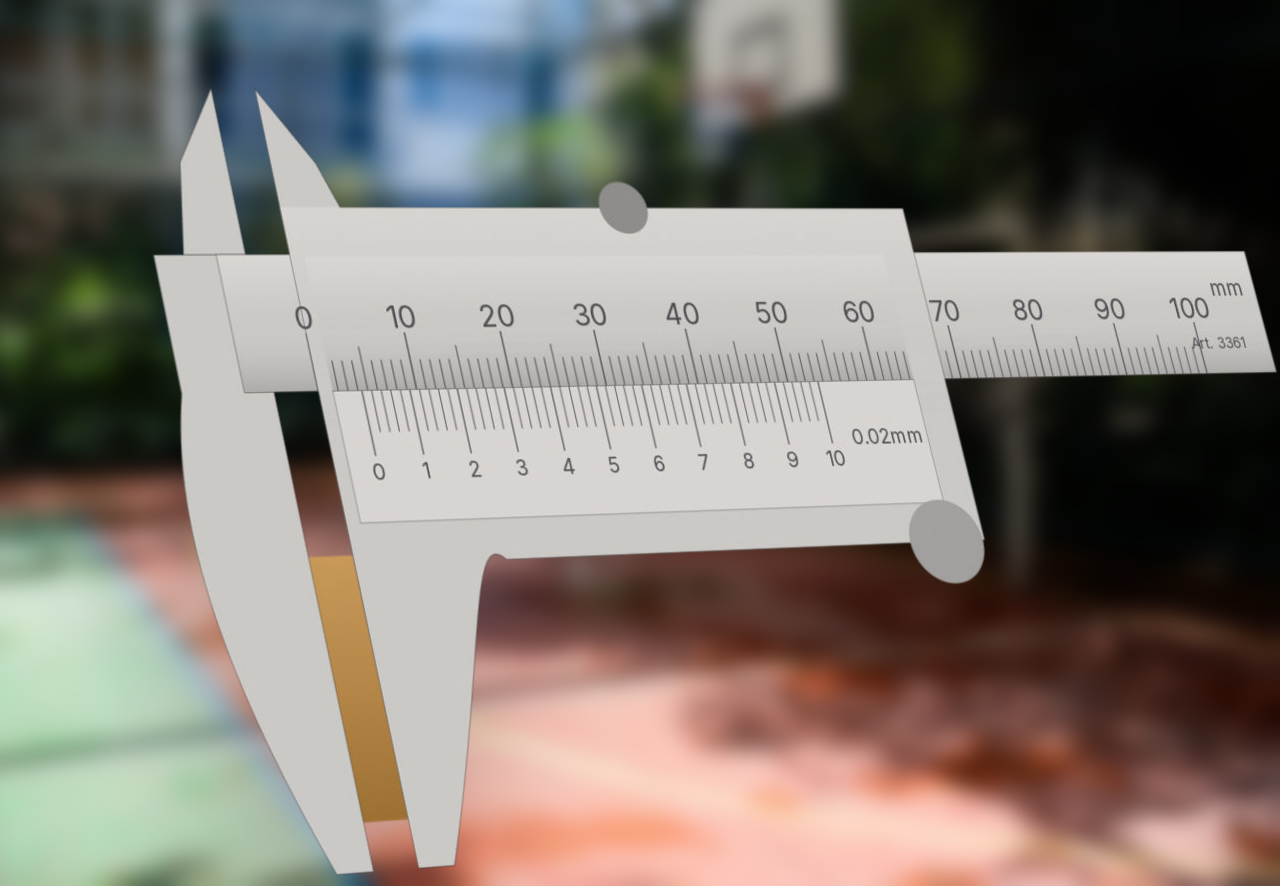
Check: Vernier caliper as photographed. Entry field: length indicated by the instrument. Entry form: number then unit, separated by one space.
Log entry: 4.4 mm
